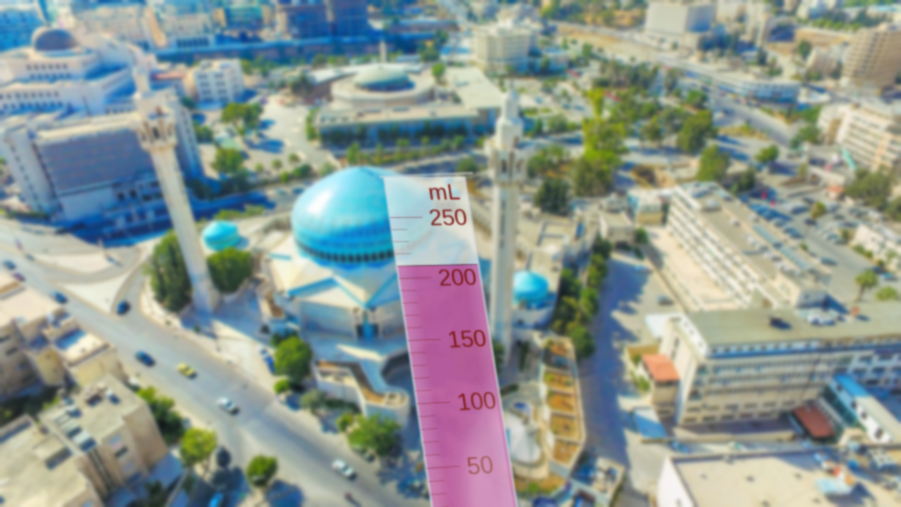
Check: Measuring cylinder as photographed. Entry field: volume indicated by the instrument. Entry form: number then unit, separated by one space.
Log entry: 210 mL
